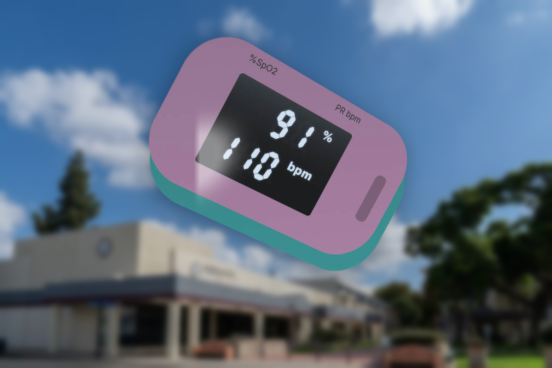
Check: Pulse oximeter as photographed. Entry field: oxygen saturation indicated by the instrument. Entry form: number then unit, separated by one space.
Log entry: 91 %
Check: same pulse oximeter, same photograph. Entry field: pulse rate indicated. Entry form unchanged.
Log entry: 110 bpm
